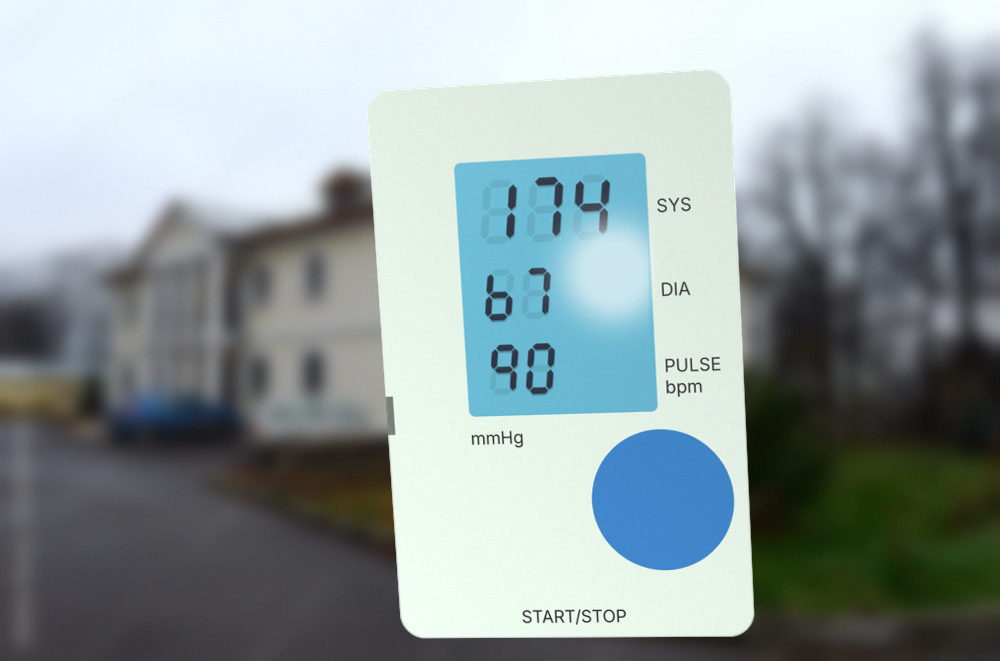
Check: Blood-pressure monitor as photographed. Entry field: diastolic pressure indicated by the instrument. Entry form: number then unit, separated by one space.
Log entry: 67 mmHg
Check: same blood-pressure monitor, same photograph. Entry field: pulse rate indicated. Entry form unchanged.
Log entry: 90 bpm
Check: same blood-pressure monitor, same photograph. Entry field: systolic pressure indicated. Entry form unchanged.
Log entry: 174 mmHg
